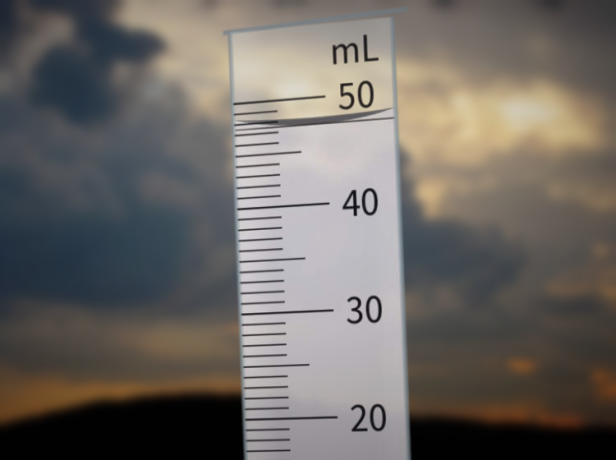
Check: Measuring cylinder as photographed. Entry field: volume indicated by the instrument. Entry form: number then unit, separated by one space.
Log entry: 47.5 mL
